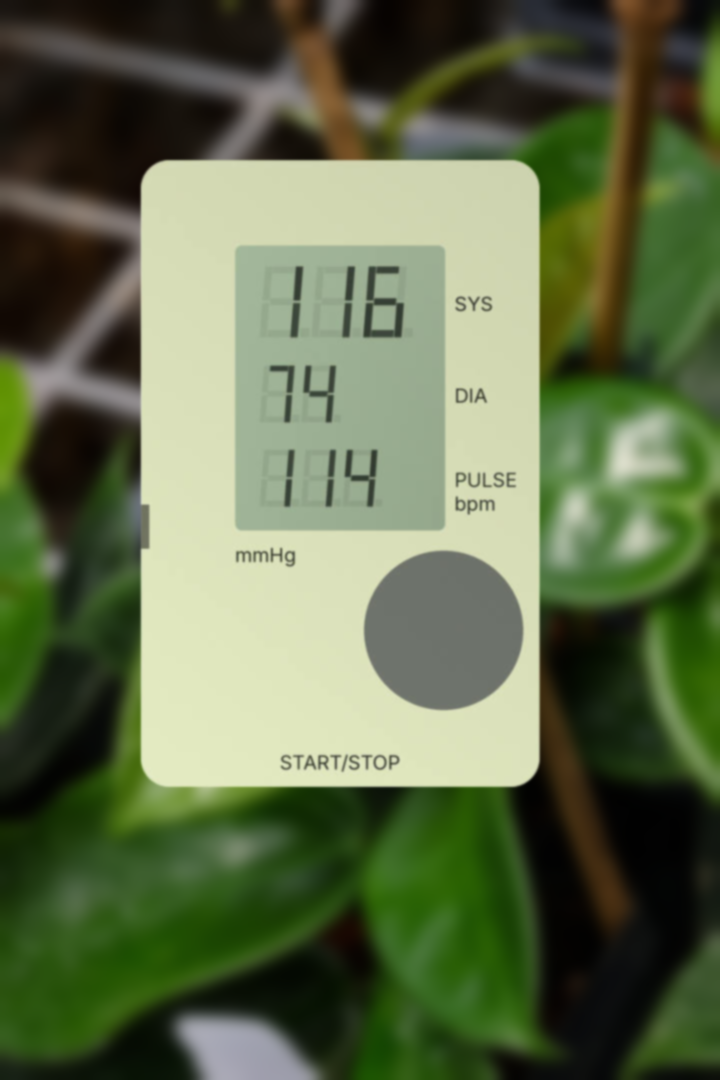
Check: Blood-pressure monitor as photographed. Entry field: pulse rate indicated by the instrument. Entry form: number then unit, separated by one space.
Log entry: 114 bpm
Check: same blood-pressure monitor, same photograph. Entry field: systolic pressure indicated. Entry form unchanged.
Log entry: 116 mmHg
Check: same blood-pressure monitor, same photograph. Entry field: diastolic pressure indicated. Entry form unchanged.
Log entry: 74 mmHg
